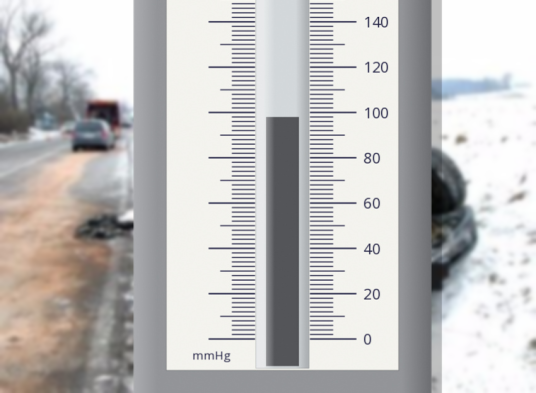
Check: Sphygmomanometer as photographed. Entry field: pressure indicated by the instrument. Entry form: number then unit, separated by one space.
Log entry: 98 mmHg
